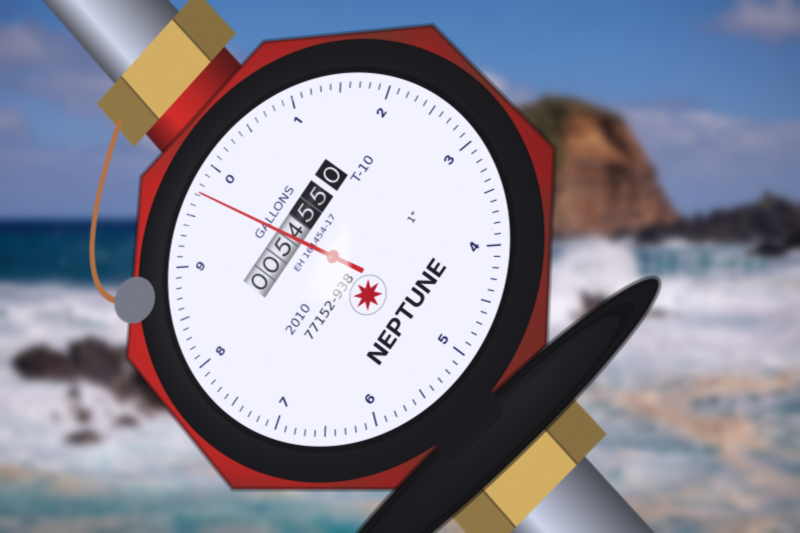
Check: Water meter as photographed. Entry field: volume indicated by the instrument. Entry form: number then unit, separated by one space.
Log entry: 54549.7 gal
